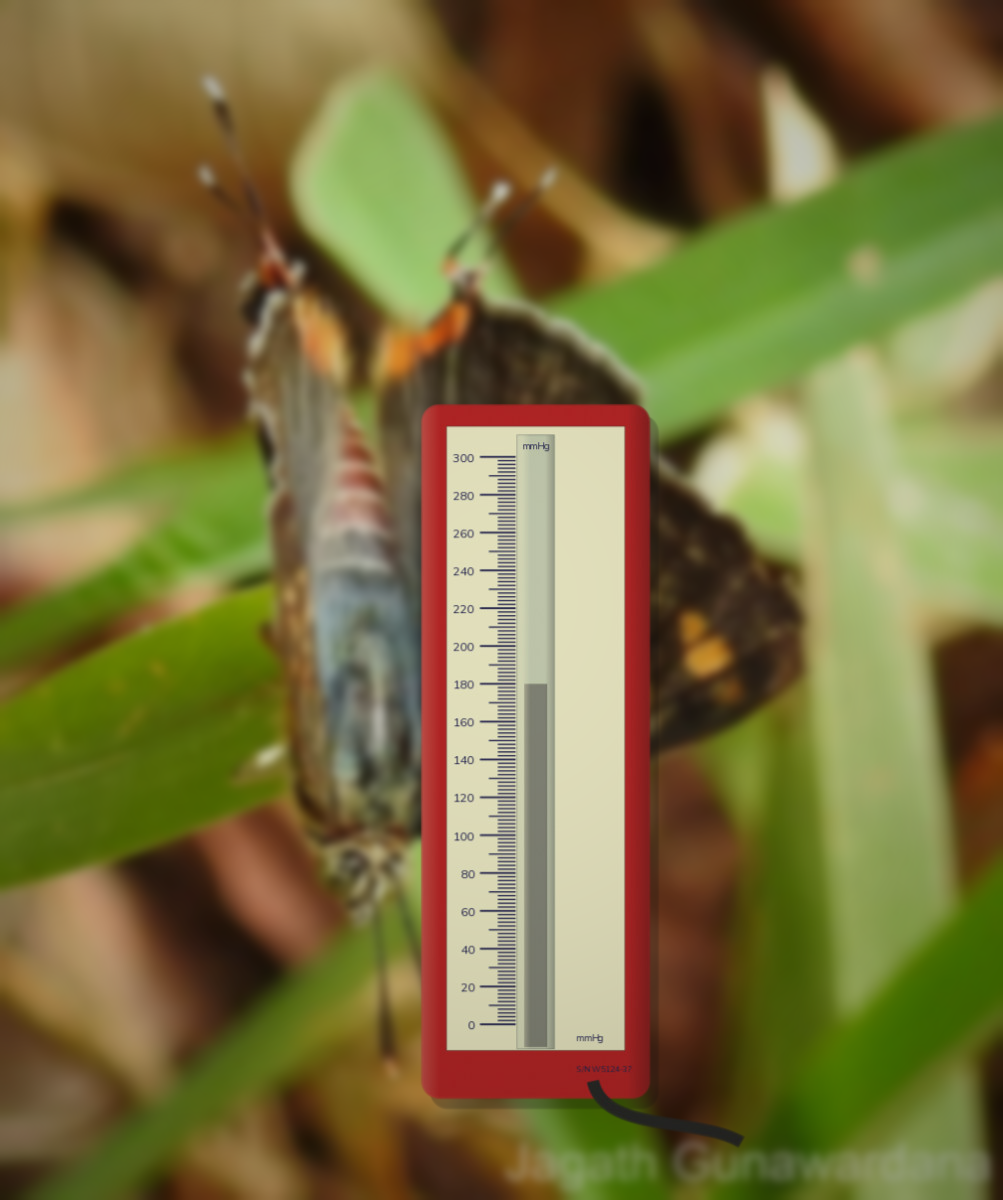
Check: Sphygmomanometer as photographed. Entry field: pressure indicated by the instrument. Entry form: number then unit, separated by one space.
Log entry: 180 mmHg
